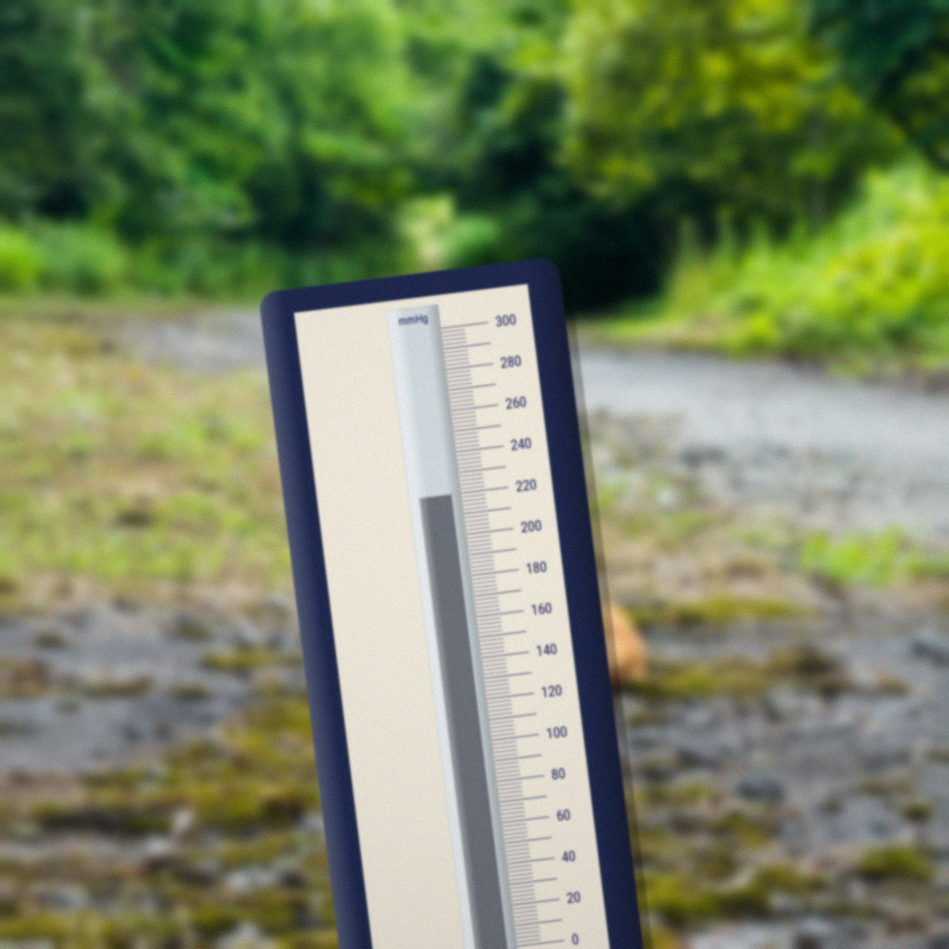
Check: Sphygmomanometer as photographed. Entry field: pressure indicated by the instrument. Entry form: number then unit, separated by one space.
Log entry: 220 mmHg
